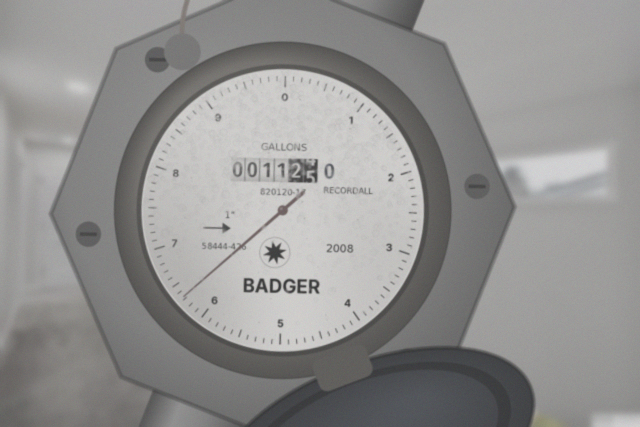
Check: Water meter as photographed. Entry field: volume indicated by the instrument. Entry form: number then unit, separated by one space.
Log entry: 11246.3 gal
